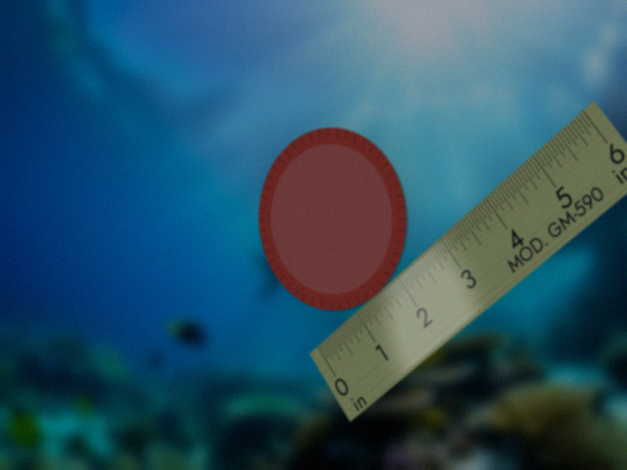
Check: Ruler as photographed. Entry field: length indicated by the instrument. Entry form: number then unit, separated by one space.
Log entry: 3 in
